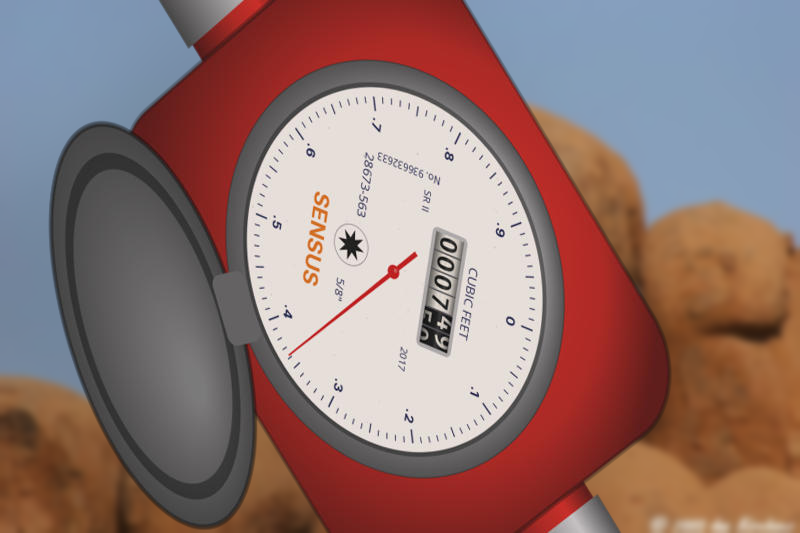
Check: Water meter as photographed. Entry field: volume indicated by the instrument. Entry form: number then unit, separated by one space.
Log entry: 749.36 ft³
